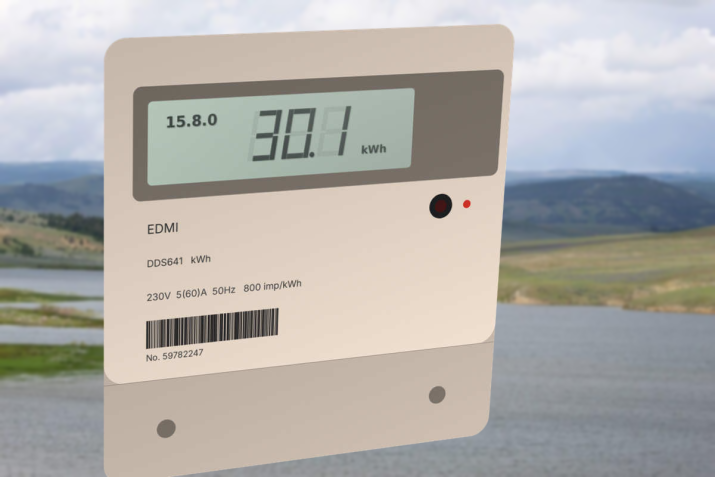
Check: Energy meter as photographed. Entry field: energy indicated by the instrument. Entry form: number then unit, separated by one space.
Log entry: 30.1 kWh
